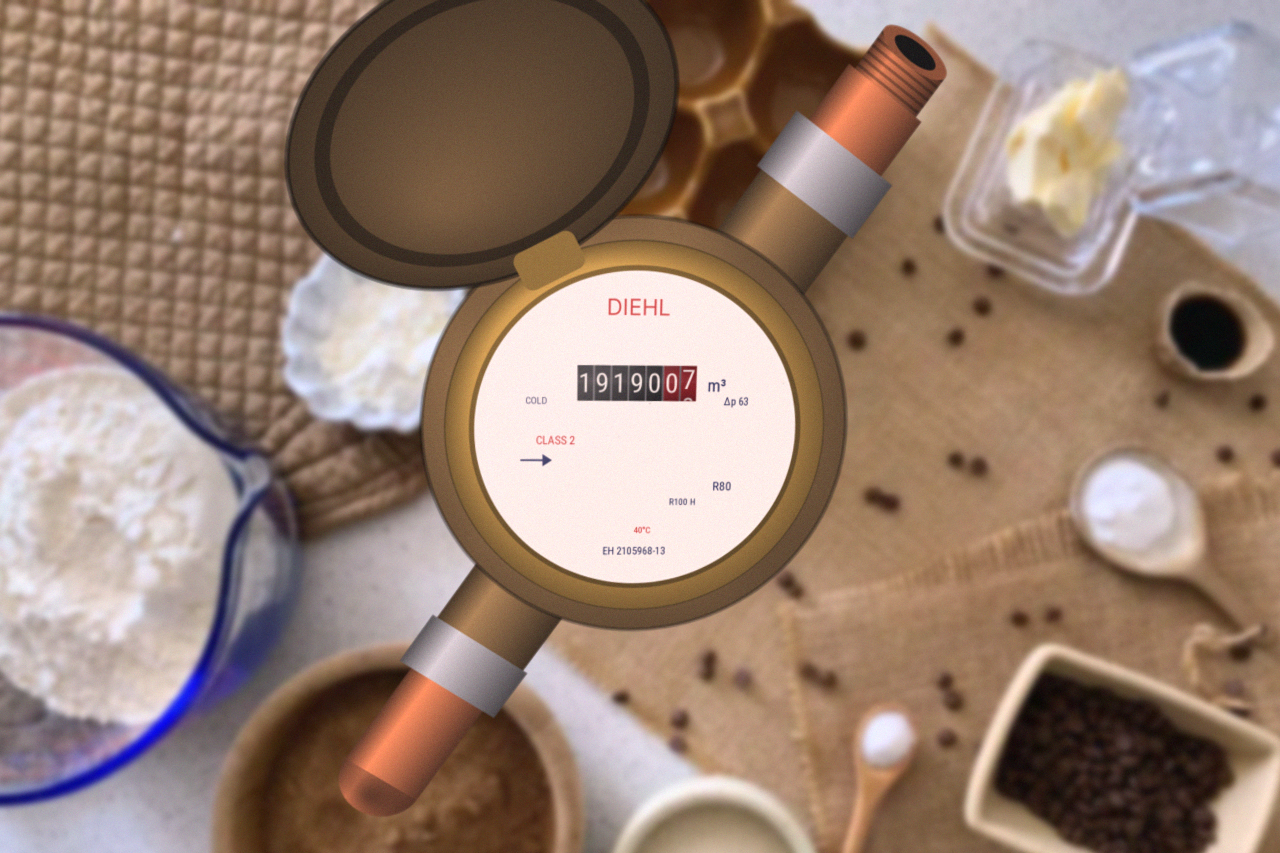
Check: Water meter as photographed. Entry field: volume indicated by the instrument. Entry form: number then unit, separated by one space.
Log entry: 19190.07 m³
